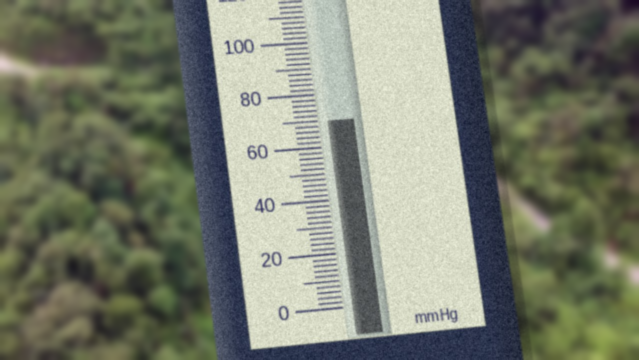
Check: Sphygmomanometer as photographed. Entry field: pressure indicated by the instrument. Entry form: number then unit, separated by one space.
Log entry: 70 mmHg
